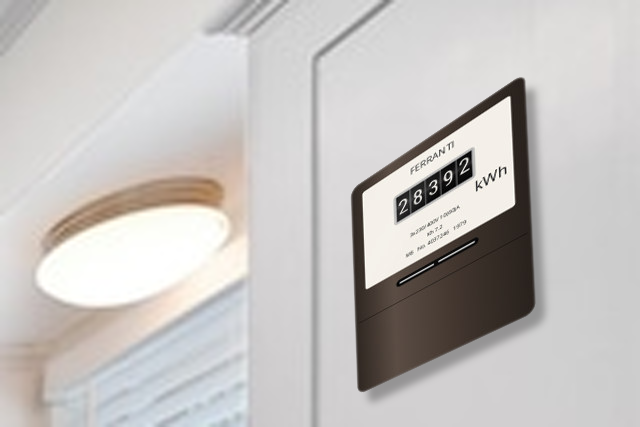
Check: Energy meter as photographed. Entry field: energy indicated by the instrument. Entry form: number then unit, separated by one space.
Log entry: 28392 kWh
